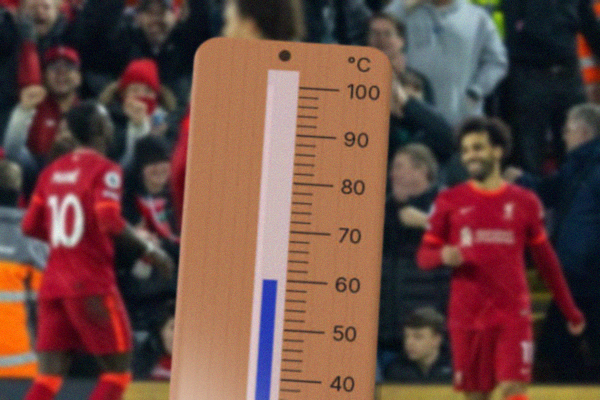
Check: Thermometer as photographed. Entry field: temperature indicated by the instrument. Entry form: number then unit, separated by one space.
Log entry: 60 °C
